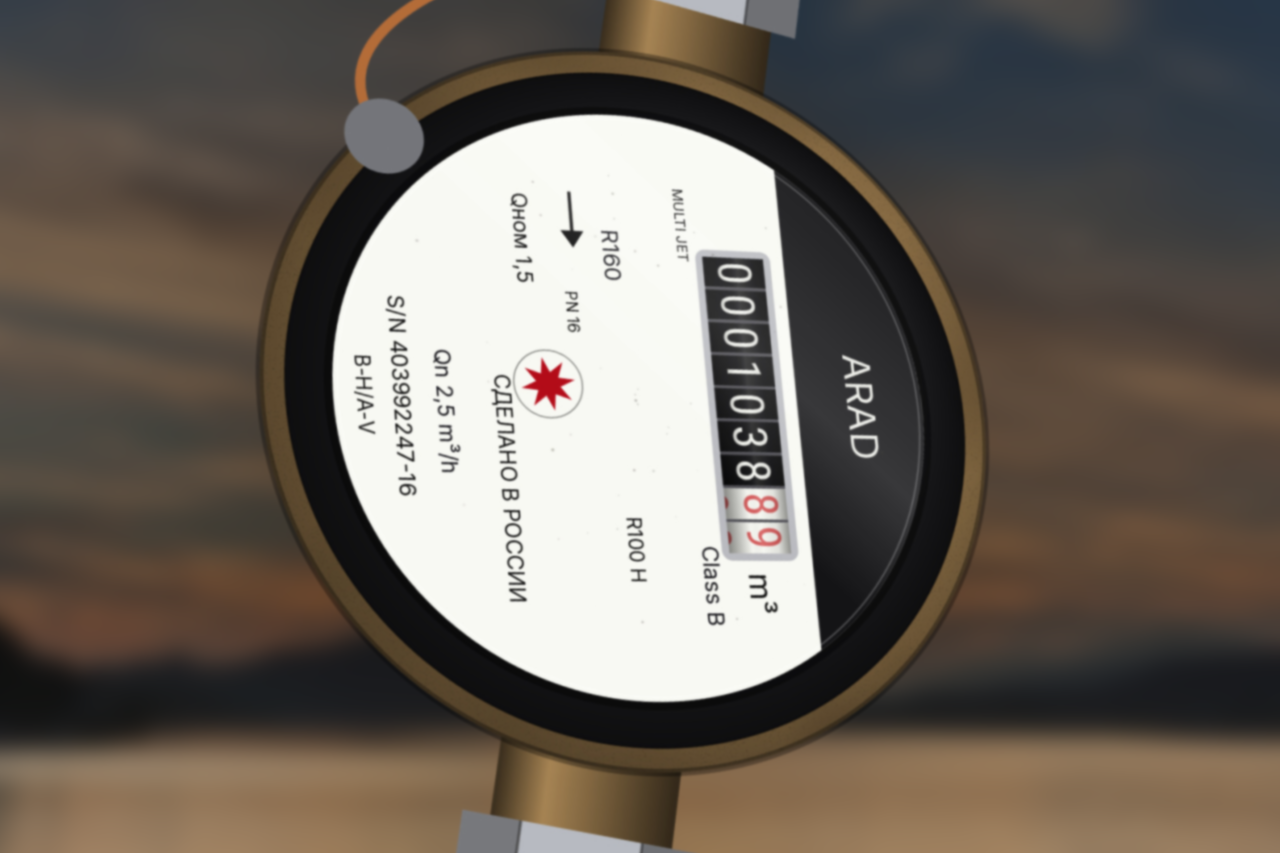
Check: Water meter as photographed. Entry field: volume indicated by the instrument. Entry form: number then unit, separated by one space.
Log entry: 1038.89 m³
